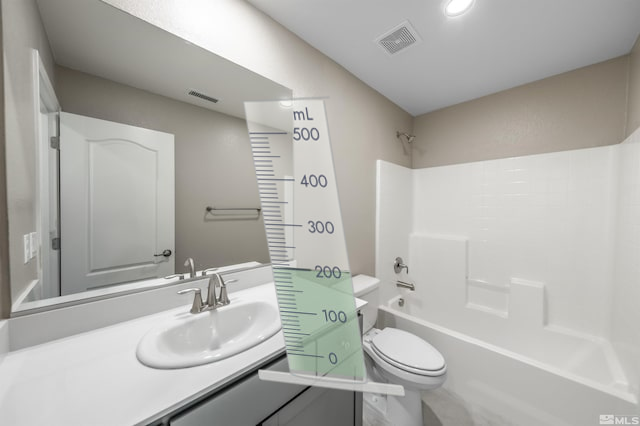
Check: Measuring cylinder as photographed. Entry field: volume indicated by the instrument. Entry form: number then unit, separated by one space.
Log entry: 200 mL
